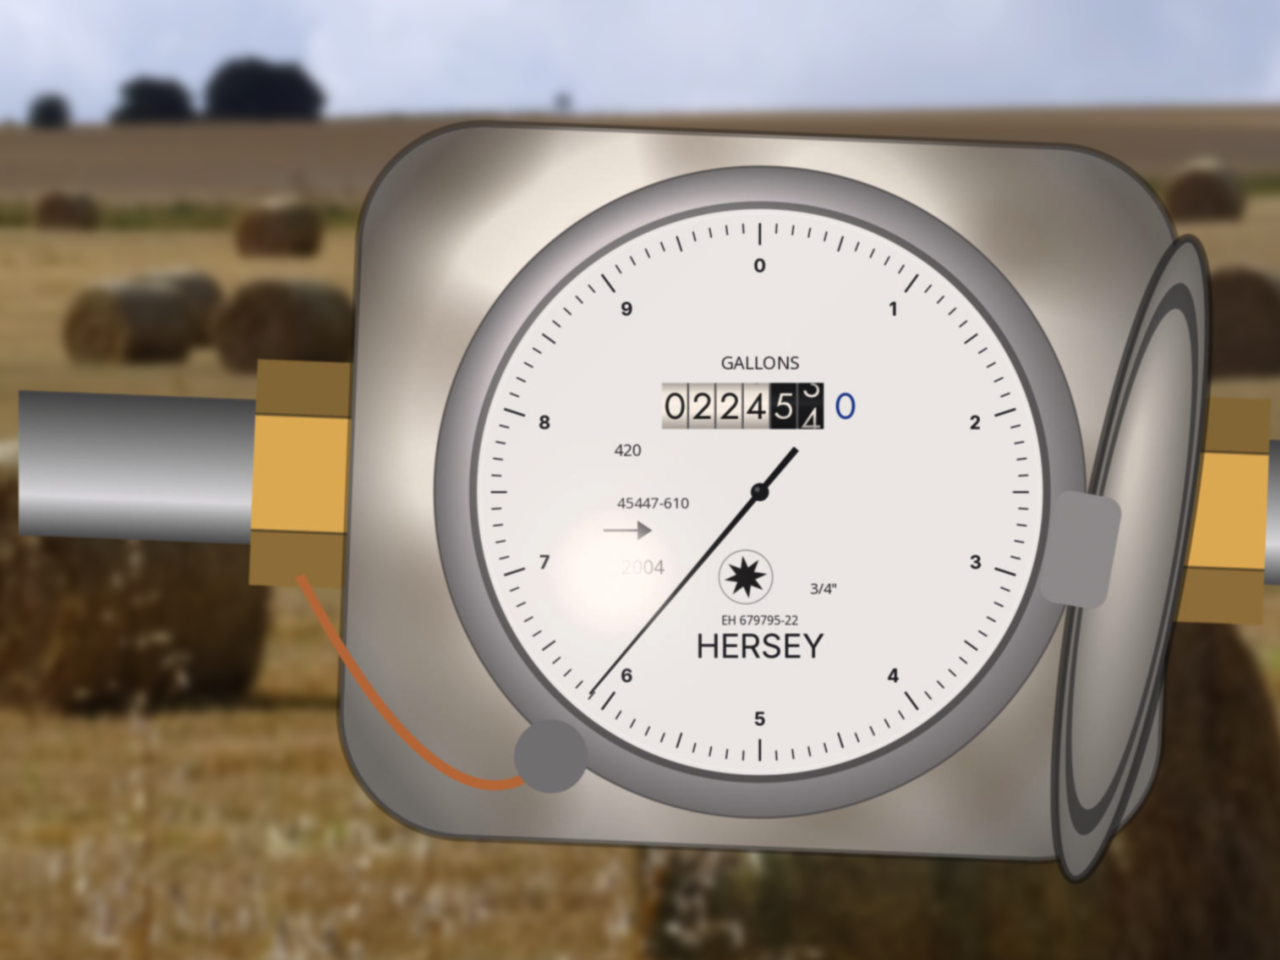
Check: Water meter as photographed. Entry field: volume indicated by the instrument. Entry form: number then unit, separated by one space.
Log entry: 224536.1 gal
